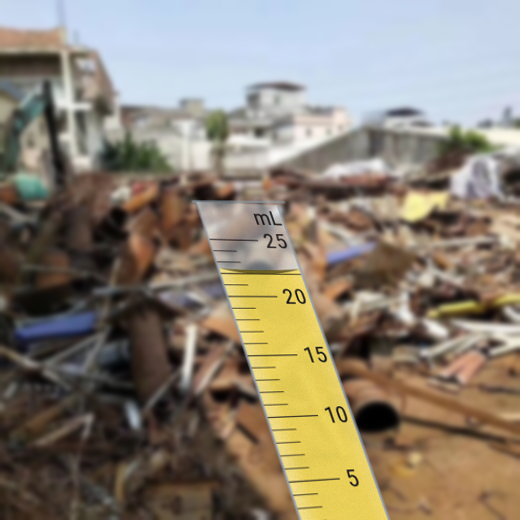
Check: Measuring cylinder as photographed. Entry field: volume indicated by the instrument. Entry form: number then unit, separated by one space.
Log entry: 22 mL
